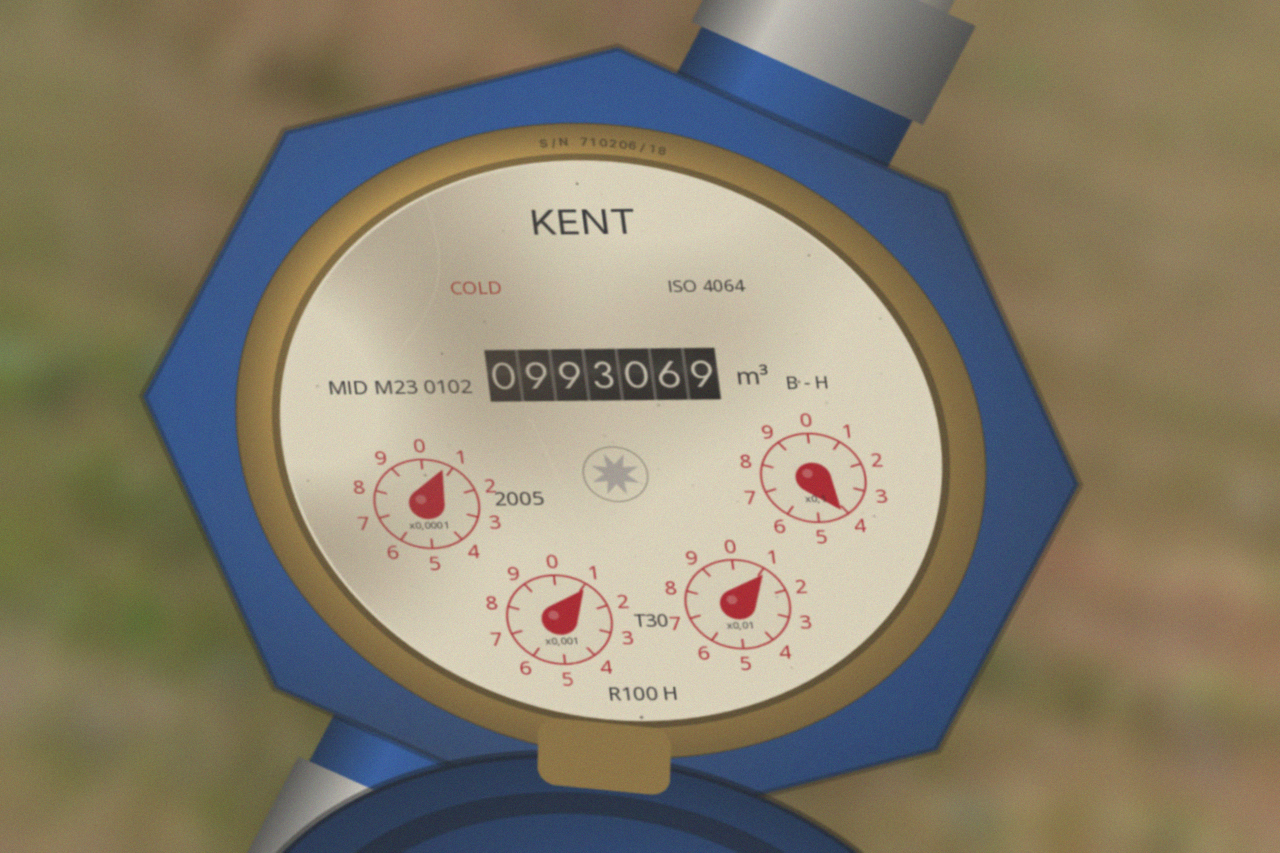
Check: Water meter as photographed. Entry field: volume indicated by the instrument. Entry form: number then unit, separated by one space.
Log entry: 993069.4110 m³
